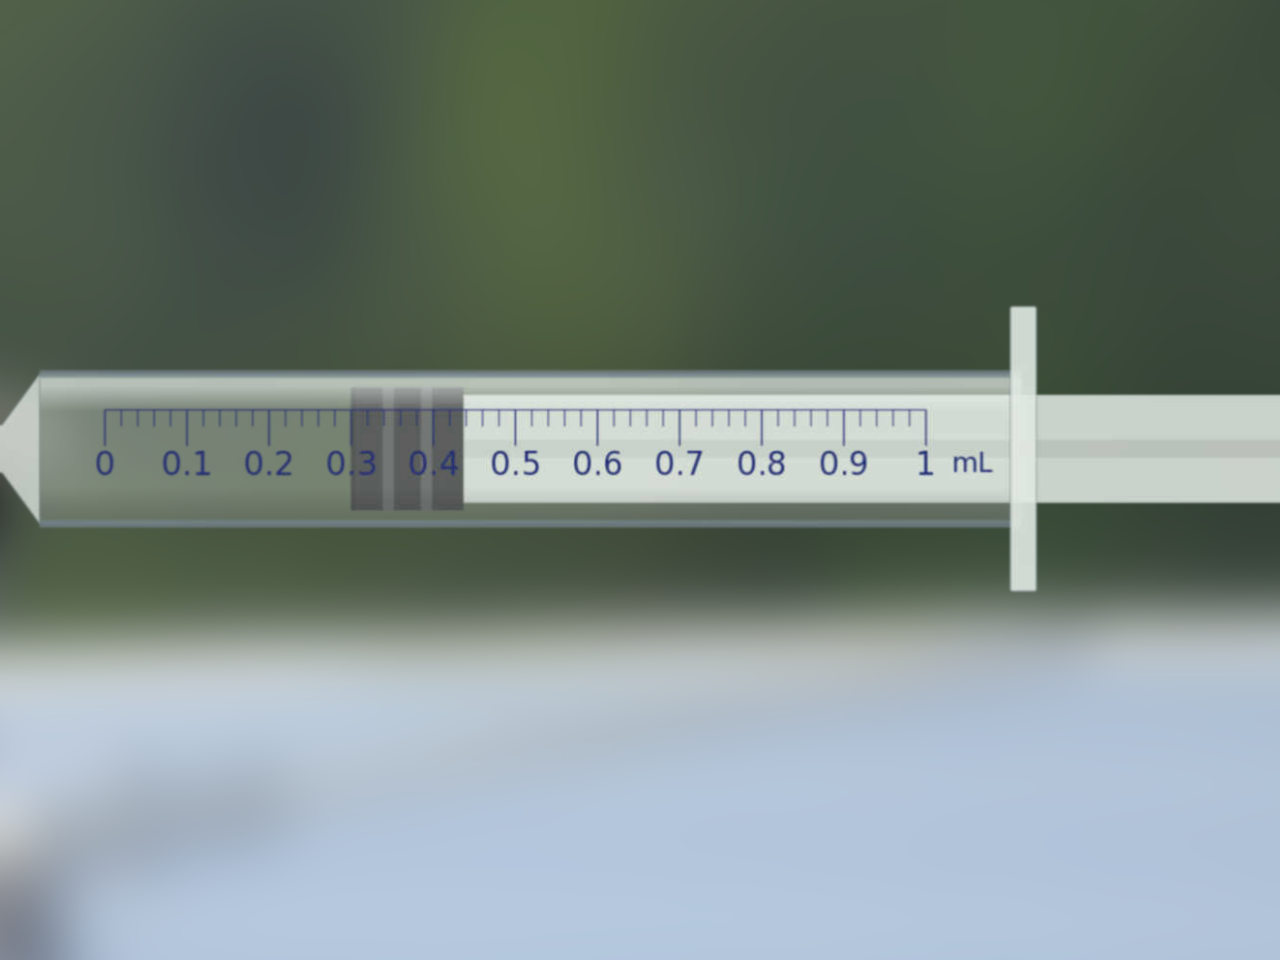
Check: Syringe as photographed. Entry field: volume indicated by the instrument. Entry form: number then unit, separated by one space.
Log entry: 0.3 mL
